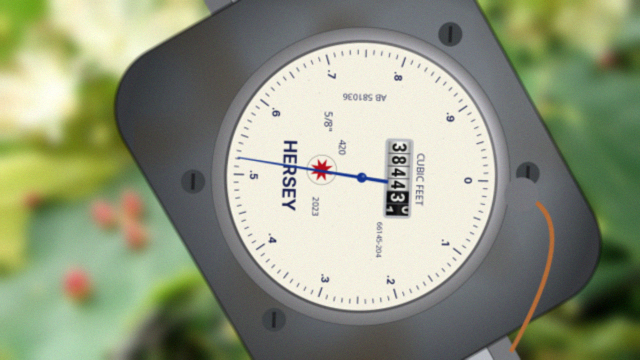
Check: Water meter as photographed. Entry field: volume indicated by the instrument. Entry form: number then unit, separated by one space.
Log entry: 384430.52 ft³
